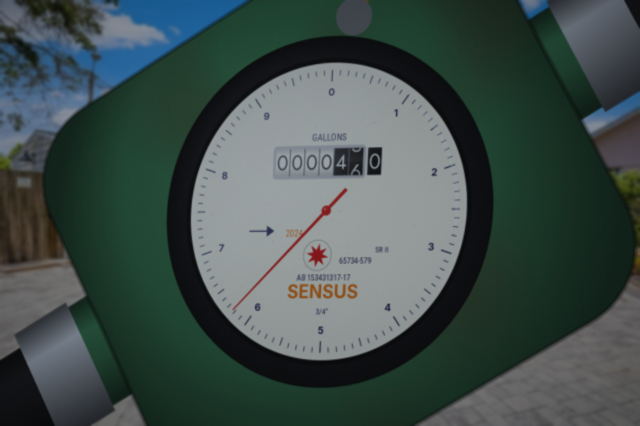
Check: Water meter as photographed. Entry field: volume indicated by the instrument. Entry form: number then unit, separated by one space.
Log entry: 456.2 gal
